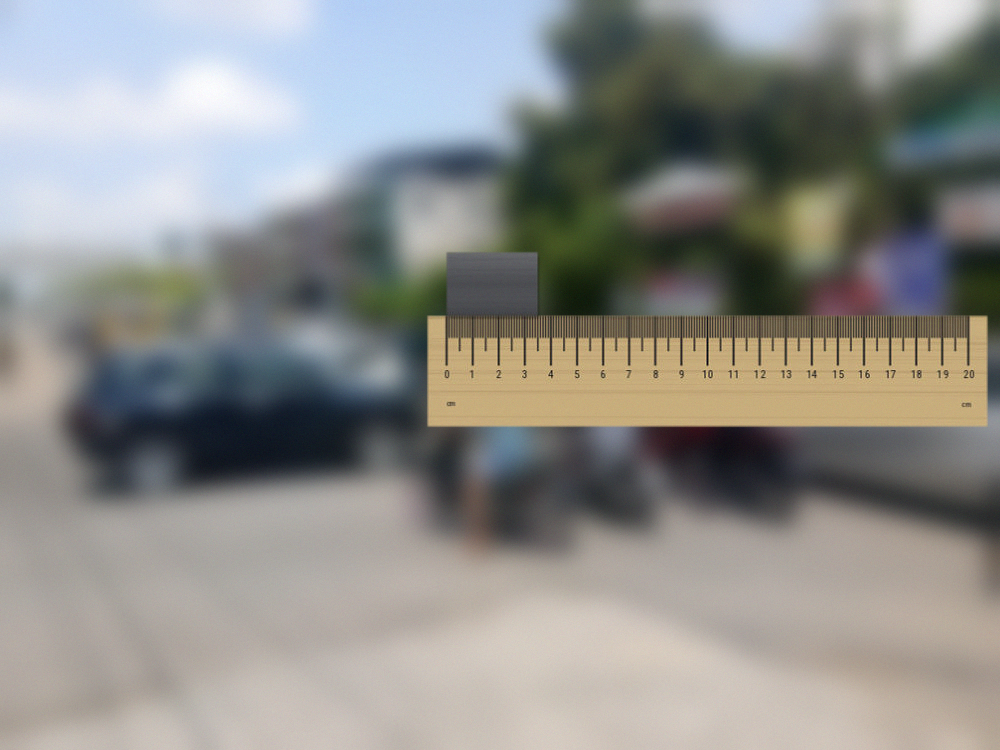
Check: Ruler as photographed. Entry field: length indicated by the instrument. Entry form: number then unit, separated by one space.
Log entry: 3.5 cm
